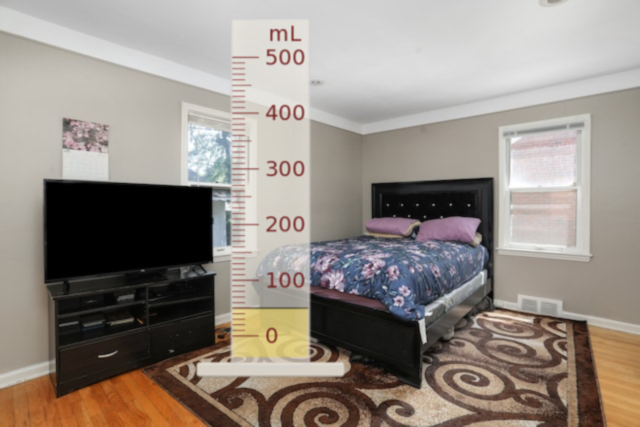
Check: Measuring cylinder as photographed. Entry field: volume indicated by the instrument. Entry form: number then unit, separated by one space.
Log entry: 50 mL
